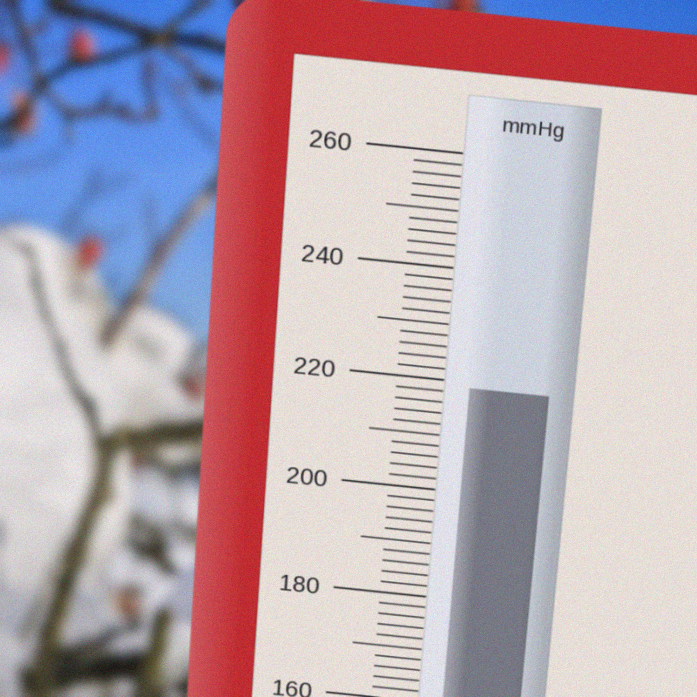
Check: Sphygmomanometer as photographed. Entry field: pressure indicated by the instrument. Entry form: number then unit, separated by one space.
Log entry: 219 mmHg
